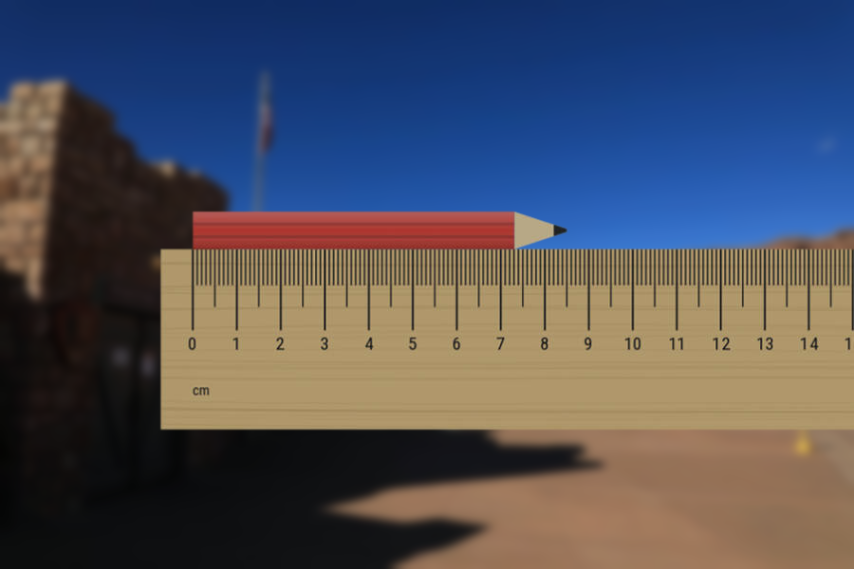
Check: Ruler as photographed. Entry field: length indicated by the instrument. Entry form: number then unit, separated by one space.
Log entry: 8.5 cm
